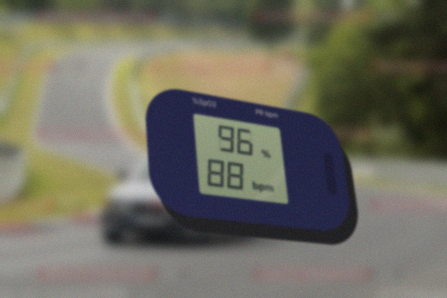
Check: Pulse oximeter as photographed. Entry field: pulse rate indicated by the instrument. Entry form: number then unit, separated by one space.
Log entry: 88 bpm
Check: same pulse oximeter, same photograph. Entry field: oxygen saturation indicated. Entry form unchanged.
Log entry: 96 %
